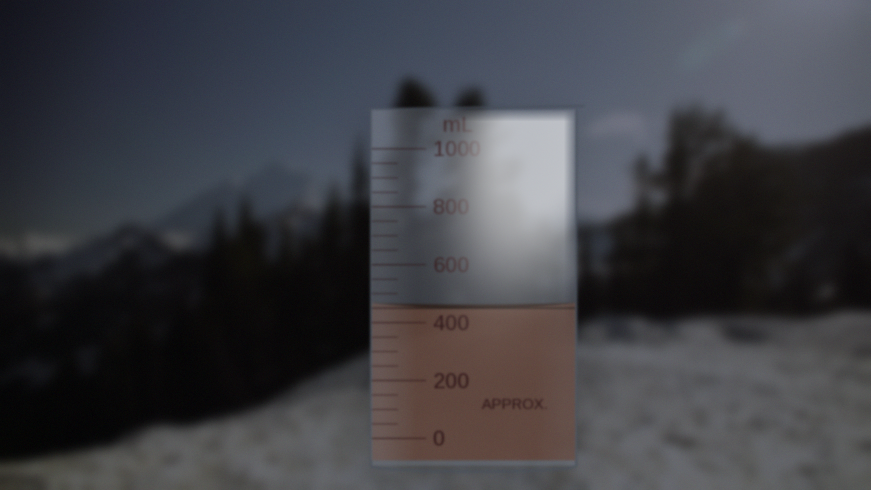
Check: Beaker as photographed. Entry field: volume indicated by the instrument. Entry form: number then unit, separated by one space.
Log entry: 450 mL
